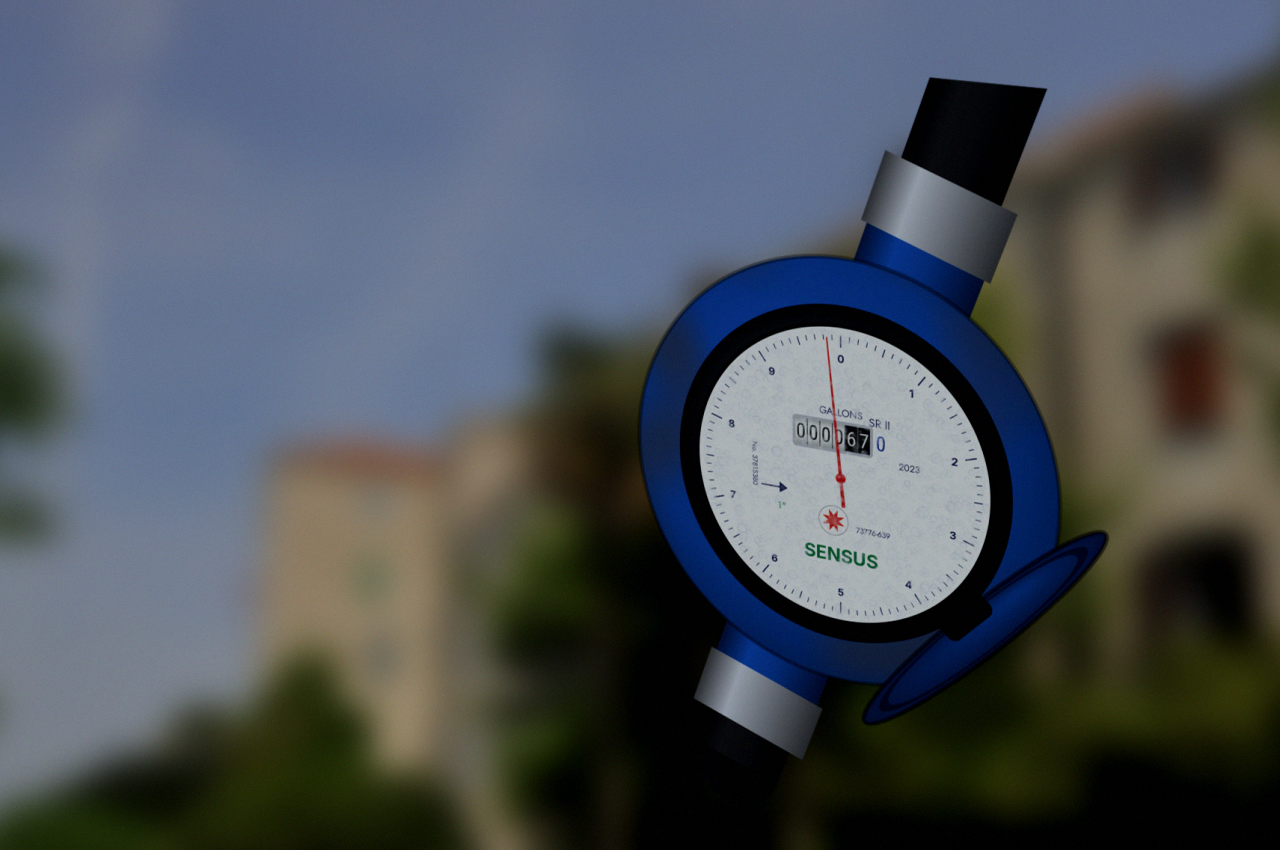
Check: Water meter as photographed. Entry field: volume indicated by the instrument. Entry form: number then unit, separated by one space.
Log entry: 669.8 gal
